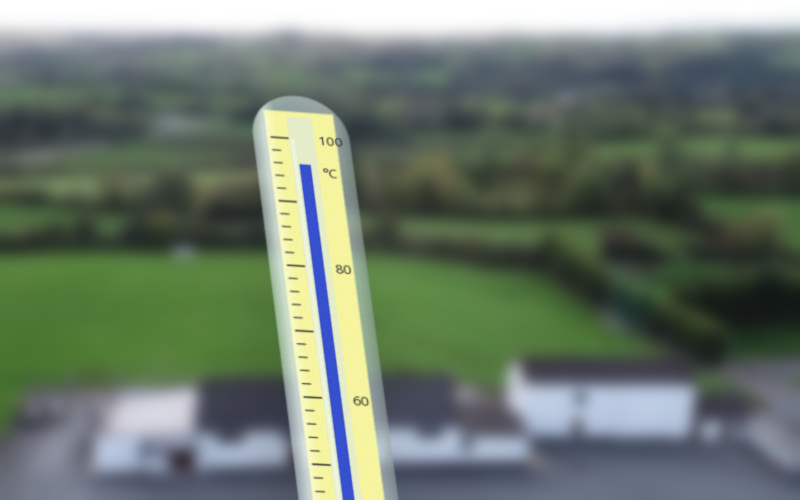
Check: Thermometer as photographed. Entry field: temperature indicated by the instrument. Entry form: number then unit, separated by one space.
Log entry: 96 °C
